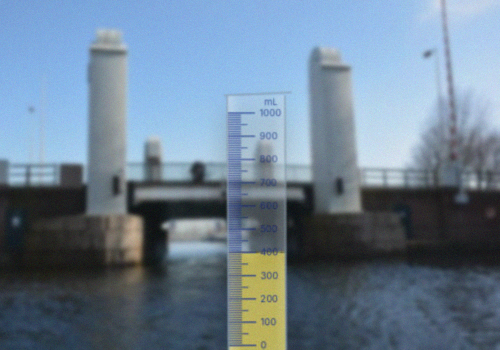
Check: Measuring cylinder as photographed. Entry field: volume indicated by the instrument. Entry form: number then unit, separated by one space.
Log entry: 400 mL
